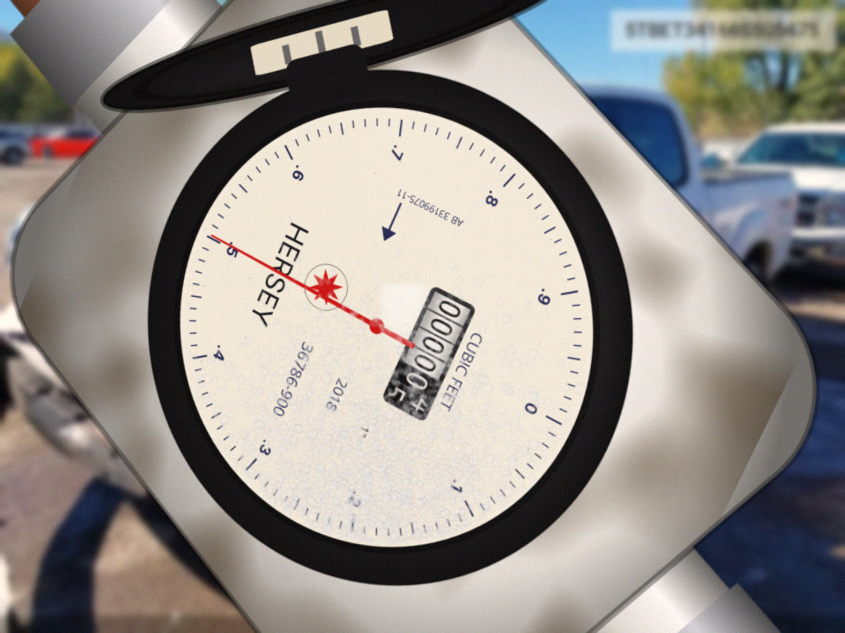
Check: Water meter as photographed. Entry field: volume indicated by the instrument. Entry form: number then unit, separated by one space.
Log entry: 4.50 ft³
